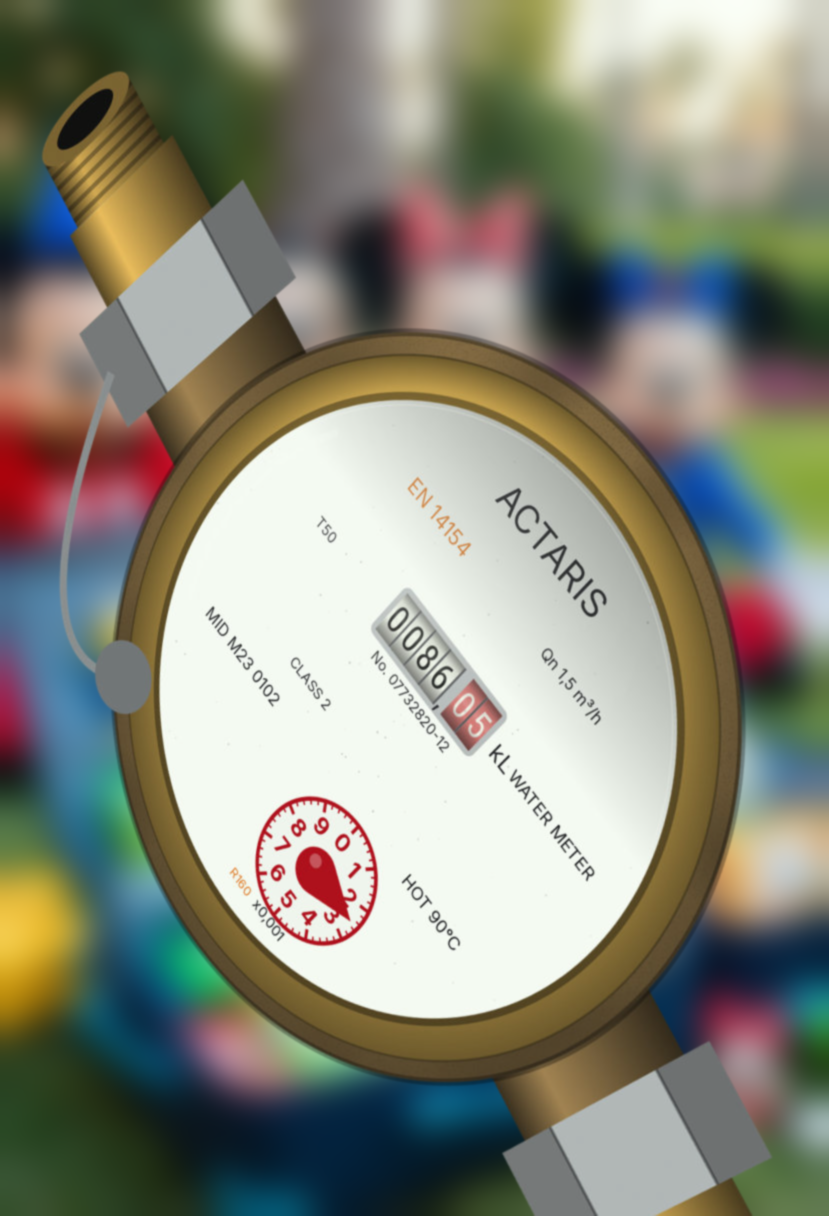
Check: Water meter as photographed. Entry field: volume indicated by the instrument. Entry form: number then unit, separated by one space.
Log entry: 86.052 kL
